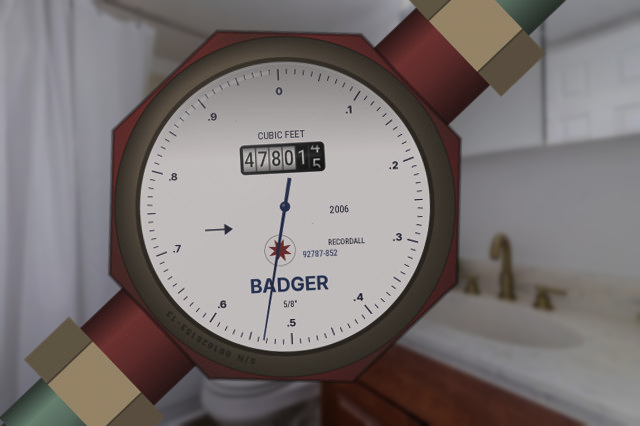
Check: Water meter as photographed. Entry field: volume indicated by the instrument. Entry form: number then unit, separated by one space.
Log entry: 478014.53 ft³
